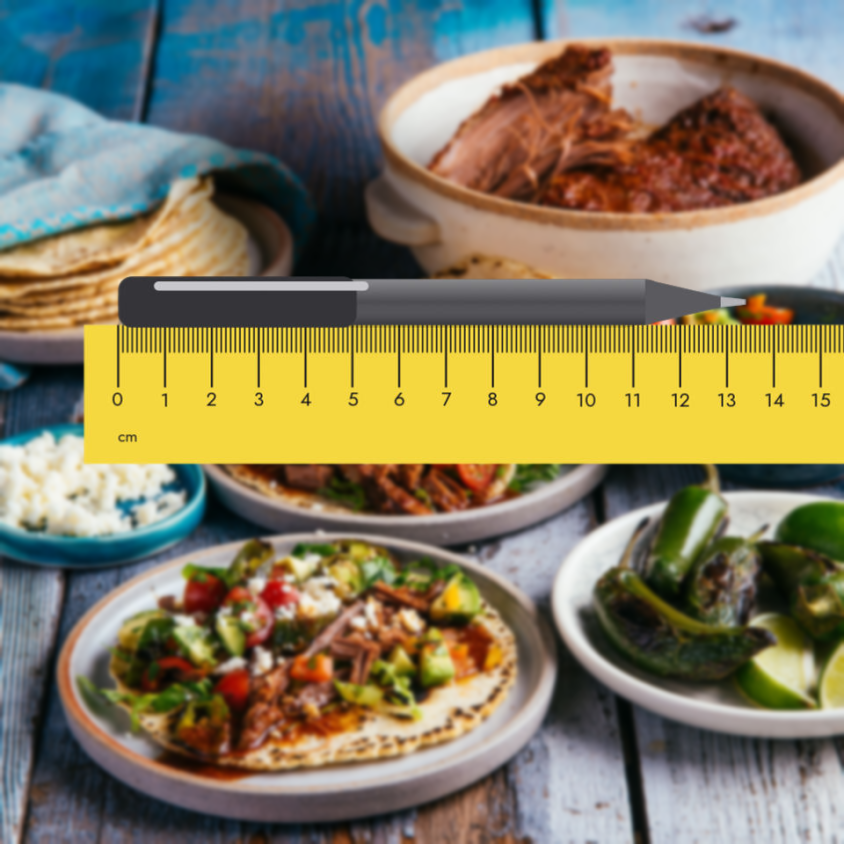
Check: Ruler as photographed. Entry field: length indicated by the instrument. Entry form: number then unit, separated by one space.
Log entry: 13.4 cm
